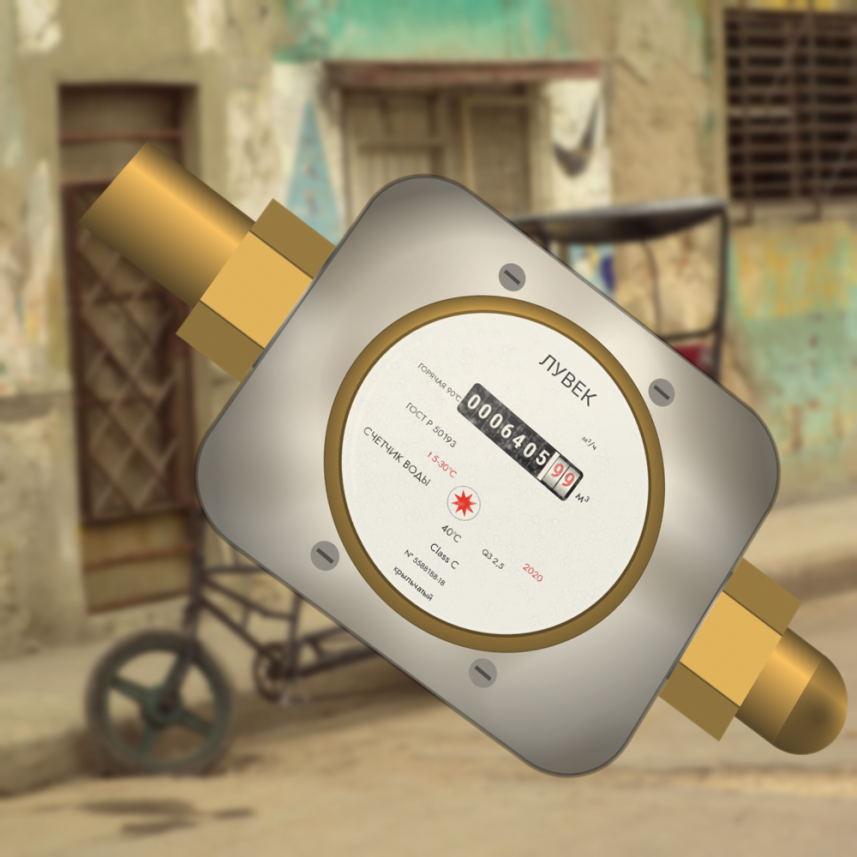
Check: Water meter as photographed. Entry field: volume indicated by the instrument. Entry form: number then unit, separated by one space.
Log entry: 6405.99 m³
